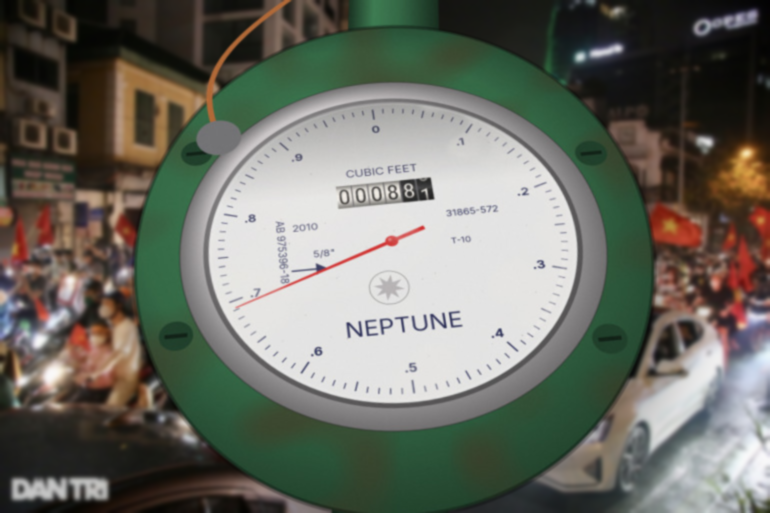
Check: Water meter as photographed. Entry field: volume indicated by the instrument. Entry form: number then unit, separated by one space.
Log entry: 880.69 ft³
